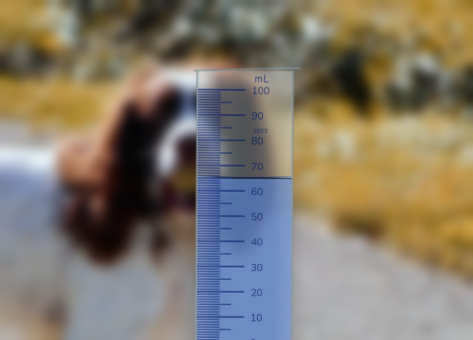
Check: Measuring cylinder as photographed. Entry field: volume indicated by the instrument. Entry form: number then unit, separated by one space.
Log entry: 65 mL
